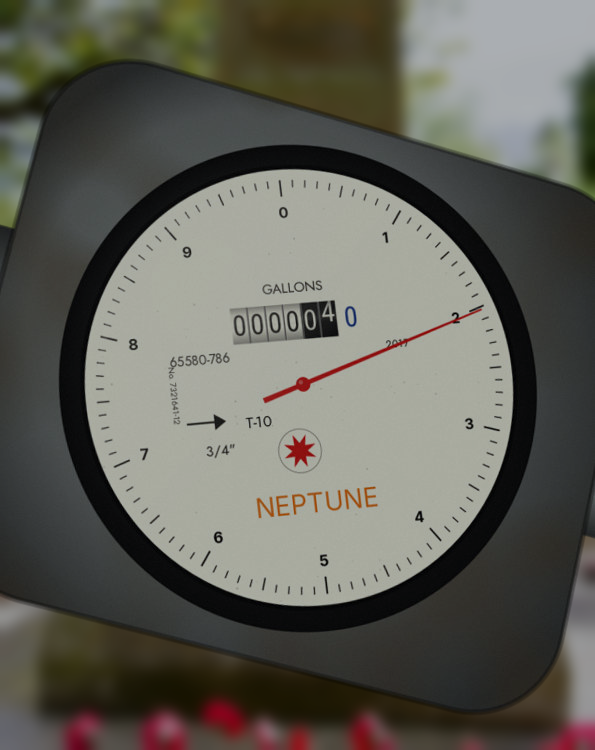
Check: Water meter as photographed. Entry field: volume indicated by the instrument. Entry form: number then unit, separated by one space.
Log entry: 42.0 gal
